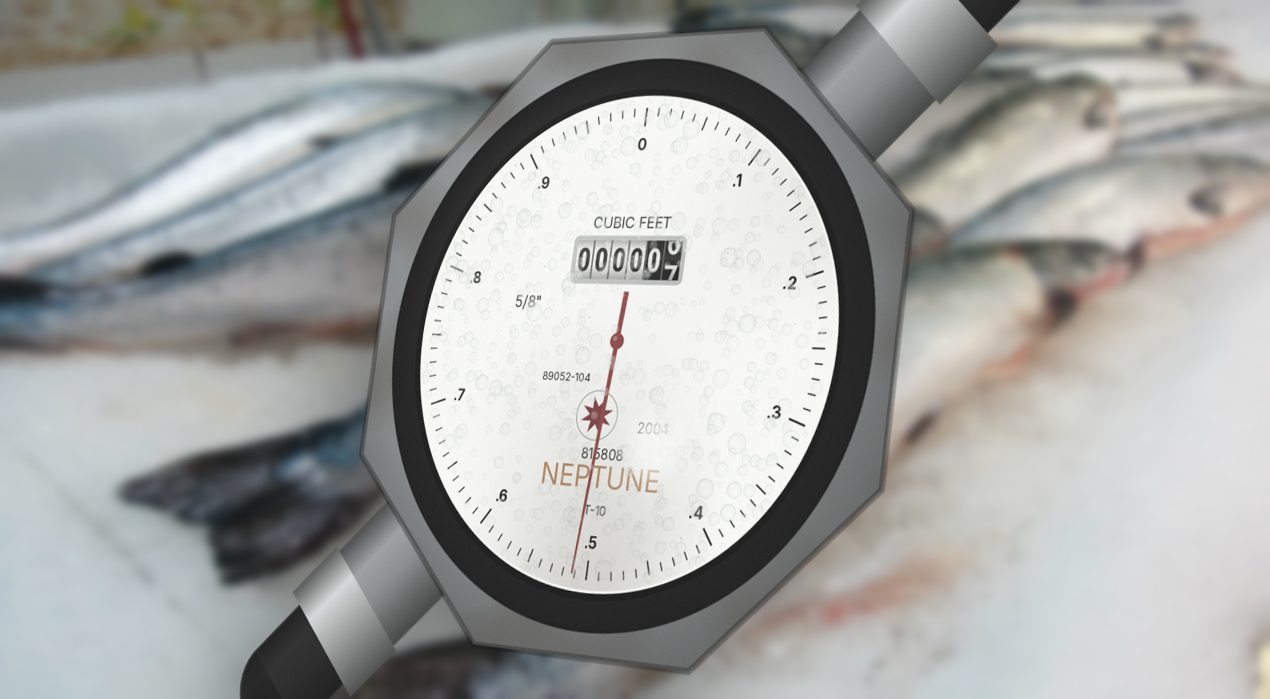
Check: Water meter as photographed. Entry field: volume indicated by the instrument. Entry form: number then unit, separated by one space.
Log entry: 6.51 ft³
